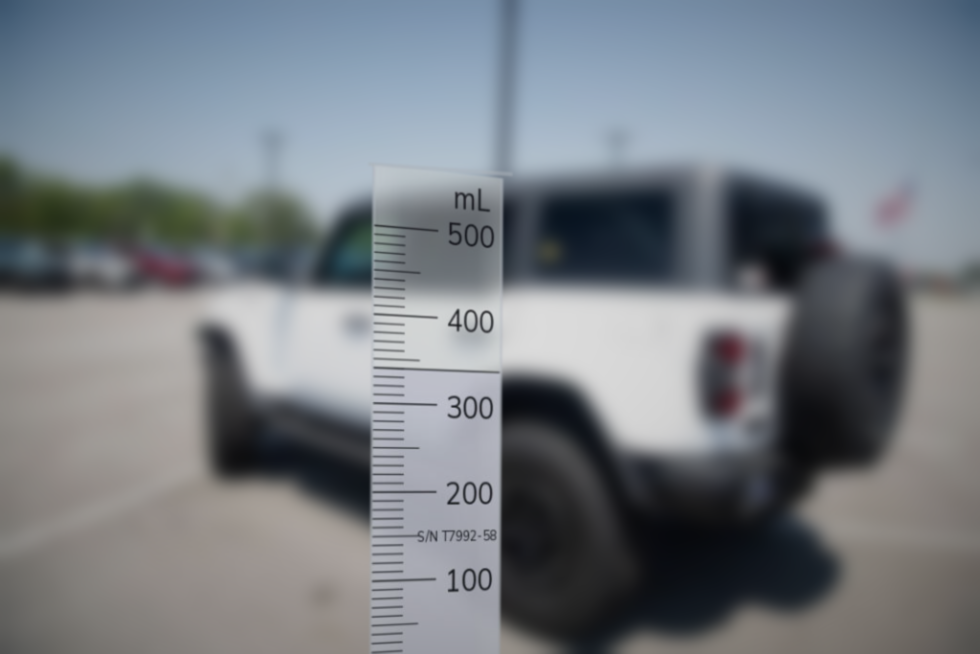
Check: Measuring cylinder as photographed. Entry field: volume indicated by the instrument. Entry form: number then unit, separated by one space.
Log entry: 340 mL
